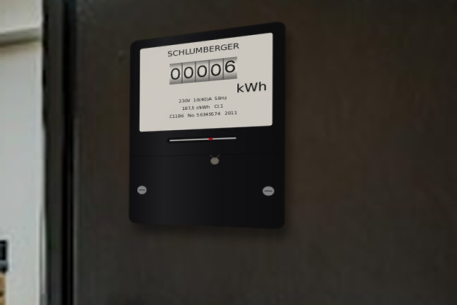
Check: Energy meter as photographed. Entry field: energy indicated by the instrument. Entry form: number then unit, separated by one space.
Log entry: 6 kWh
